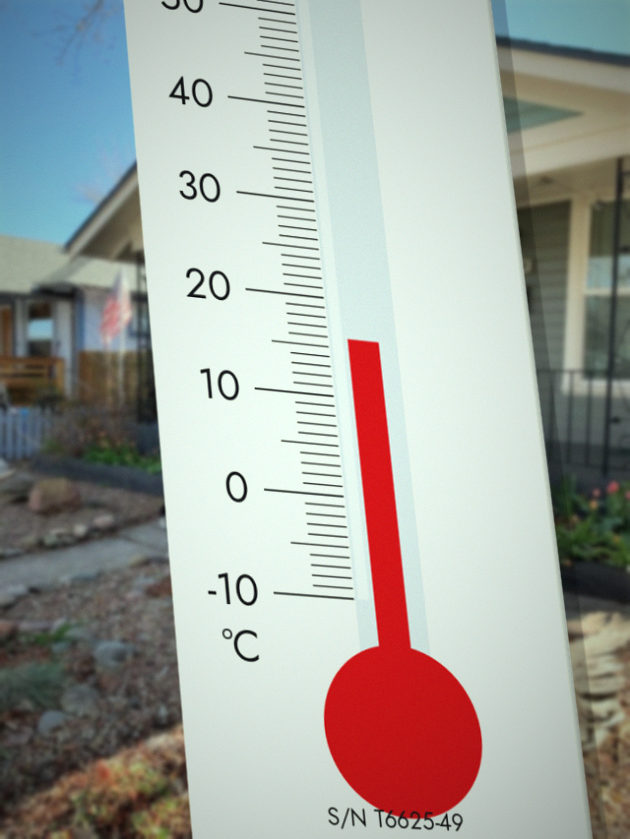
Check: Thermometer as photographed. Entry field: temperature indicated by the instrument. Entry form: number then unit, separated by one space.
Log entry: 16 °C
